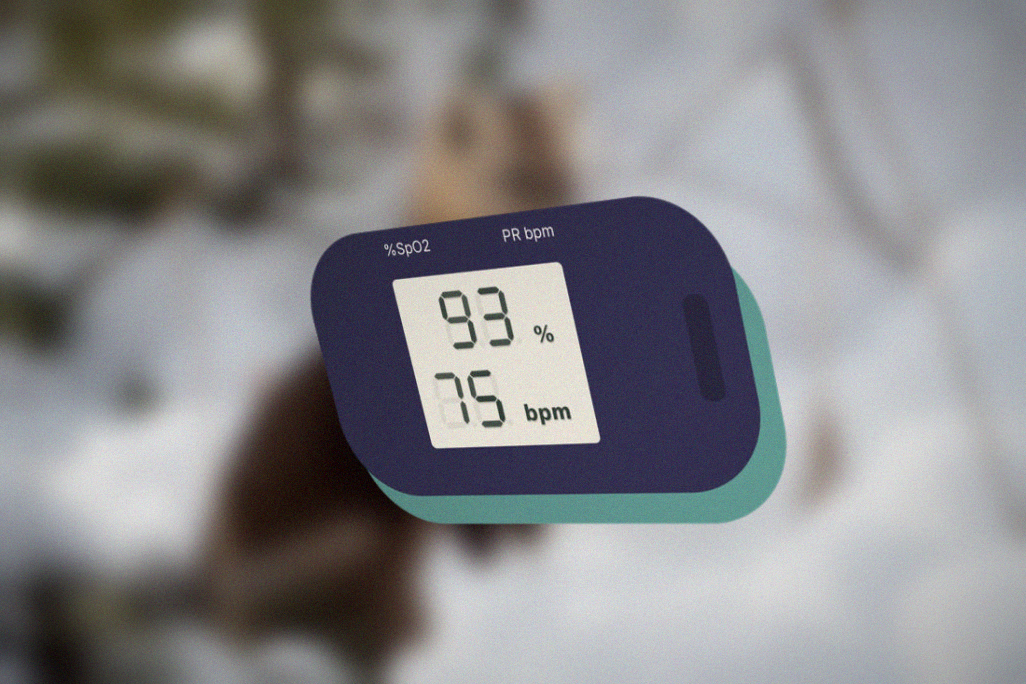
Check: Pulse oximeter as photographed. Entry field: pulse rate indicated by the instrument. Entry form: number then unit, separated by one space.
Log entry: 75 bpm
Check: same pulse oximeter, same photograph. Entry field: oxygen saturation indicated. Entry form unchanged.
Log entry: 93 %
